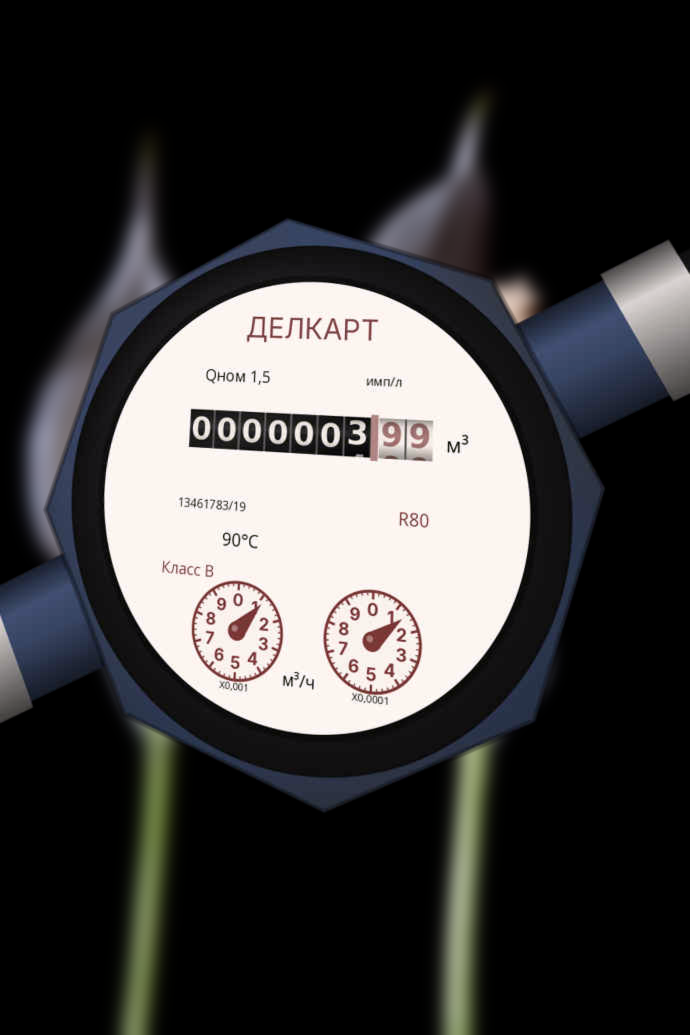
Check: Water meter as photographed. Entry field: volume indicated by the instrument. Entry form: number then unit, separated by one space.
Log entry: 3.9911 m³
